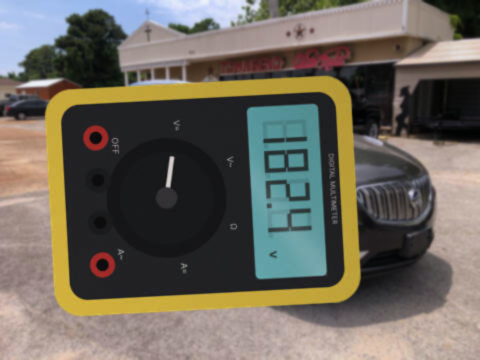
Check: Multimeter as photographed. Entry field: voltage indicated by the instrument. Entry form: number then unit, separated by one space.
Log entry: 182.4 V
